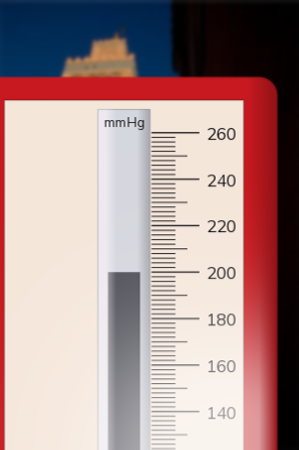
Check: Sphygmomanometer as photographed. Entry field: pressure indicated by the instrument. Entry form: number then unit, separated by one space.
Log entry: 200 mmHg
